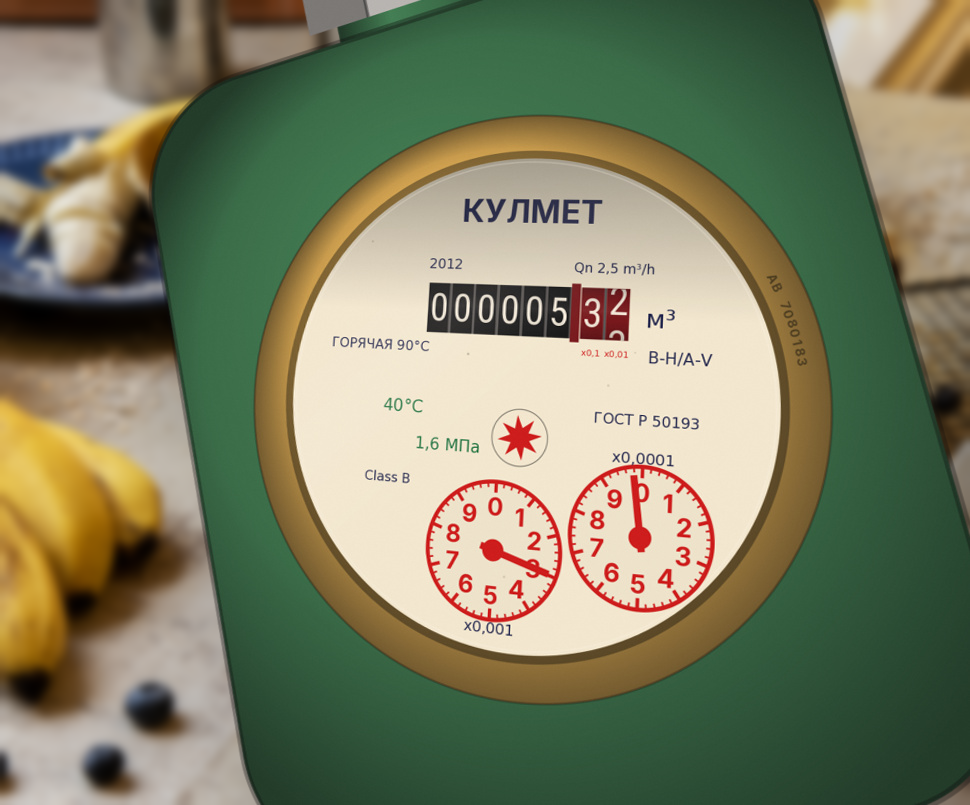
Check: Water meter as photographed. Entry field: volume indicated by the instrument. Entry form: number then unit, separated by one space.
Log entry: 5.3229 m³
